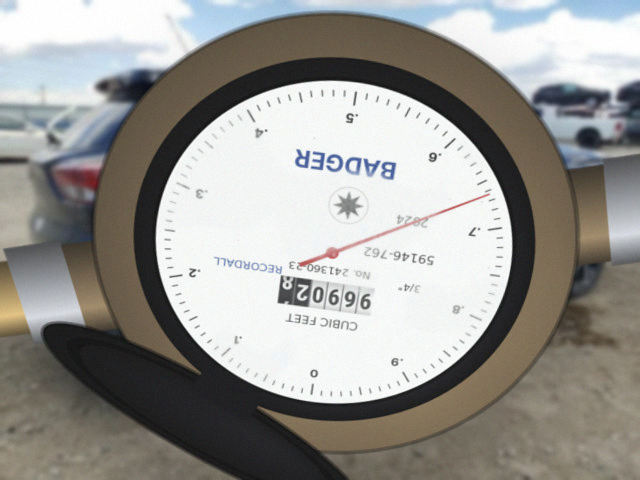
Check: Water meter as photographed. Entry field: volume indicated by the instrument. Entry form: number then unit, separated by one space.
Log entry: 969027.66 ft³
